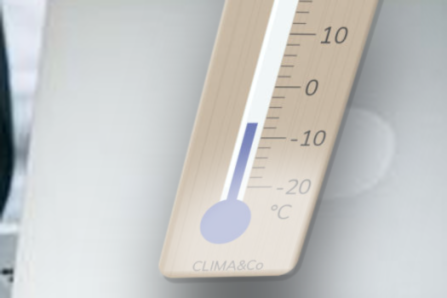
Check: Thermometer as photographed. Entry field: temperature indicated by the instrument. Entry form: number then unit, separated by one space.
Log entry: -7 °C
